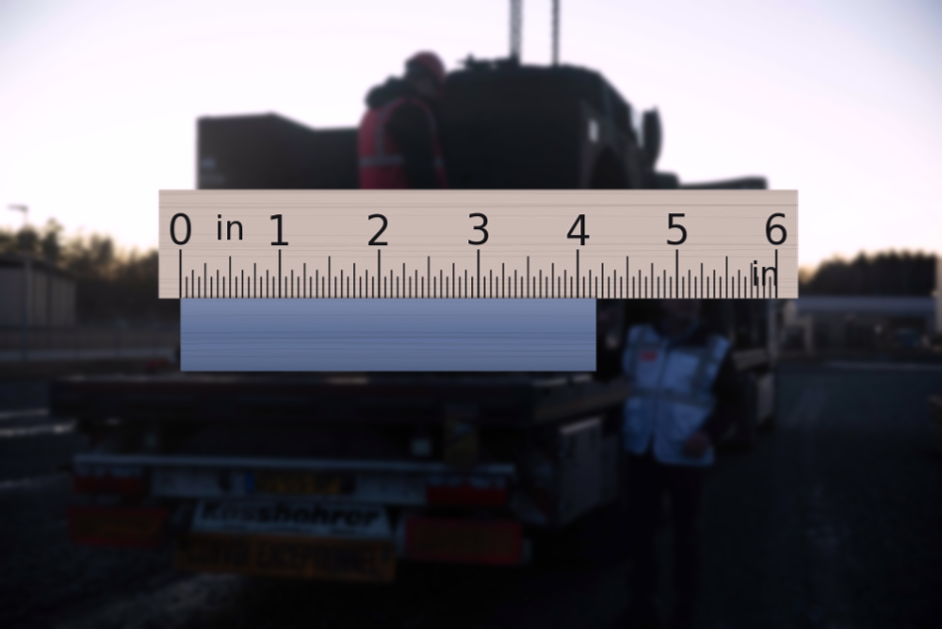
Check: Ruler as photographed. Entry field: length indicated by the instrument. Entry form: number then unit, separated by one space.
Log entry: 4.1875 in
